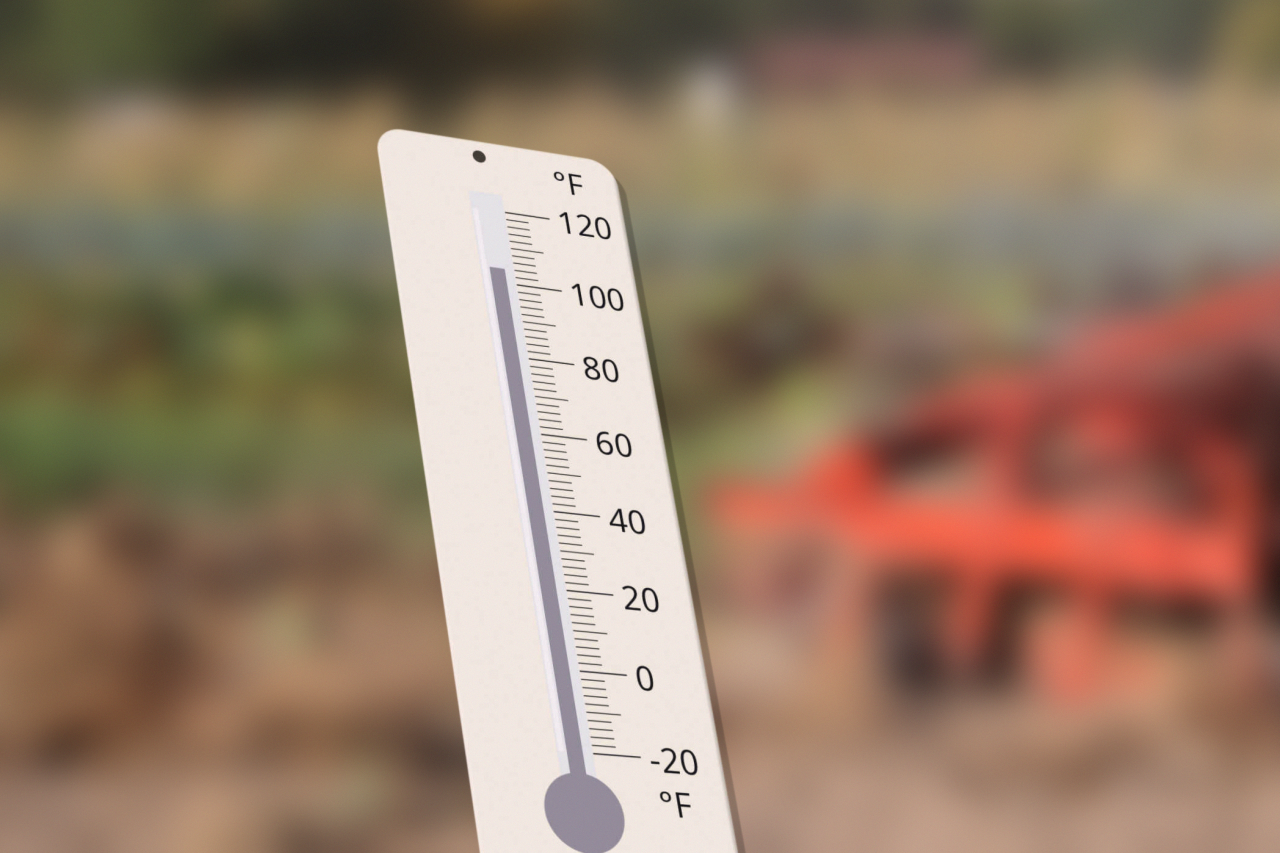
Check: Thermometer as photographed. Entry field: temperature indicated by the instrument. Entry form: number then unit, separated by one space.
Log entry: 104 °F
